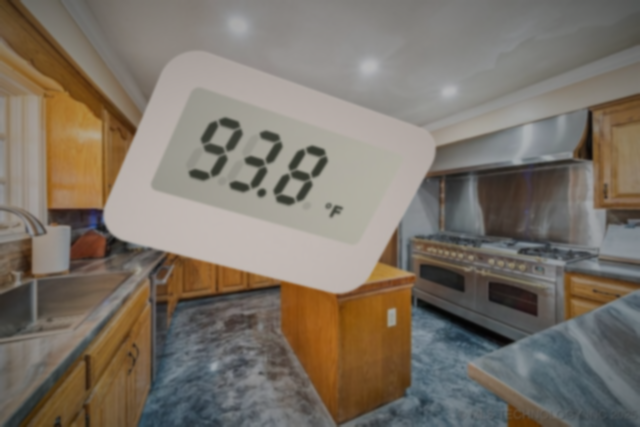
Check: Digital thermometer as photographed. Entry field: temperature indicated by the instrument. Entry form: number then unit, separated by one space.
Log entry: 93.8 °F
